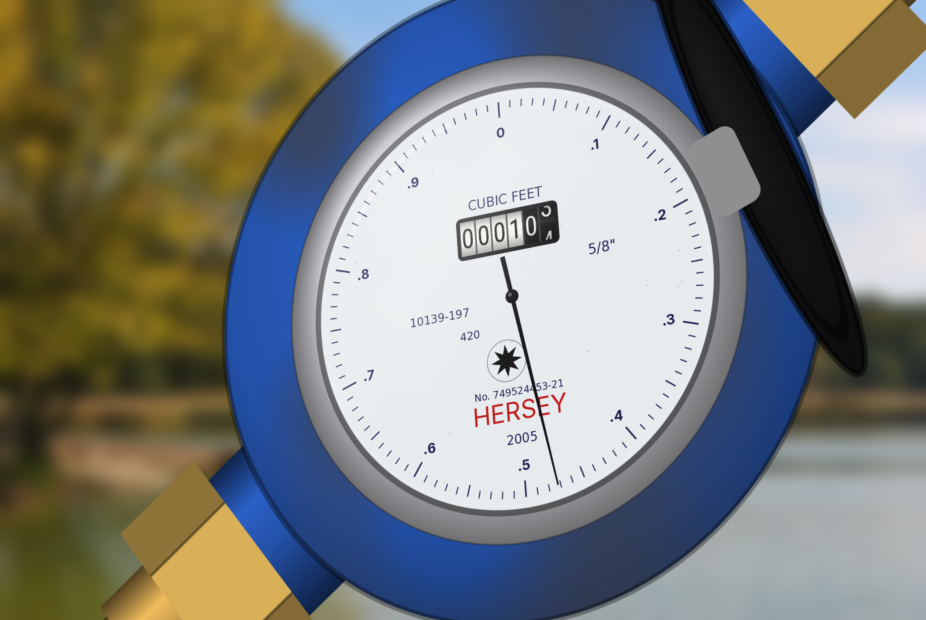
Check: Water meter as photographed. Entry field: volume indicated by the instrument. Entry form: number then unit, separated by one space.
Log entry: 103.47 ft³
